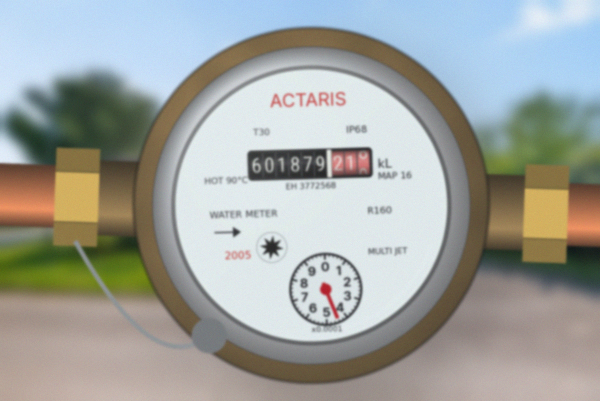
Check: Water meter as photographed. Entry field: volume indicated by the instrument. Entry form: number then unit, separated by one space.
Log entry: 601879.2184 kL
